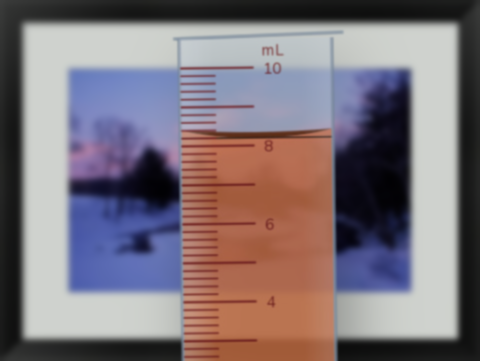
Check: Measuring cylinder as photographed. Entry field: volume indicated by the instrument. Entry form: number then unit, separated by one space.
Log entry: 8.2 mL
